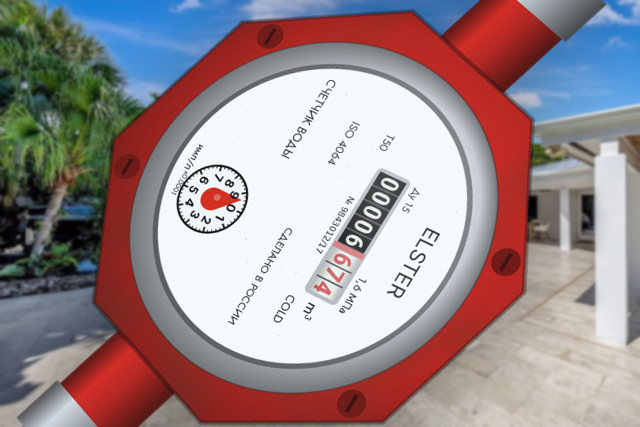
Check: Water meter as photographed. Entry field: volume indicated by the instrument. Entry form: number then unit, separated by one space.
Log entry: 6.6739 m³
